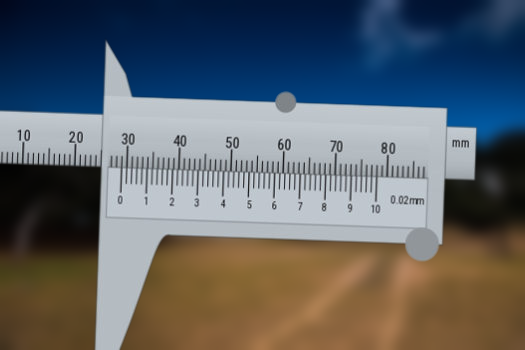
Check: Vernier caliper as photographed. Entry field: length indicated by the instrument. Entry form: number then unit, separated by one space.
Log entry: 29.0 mm
